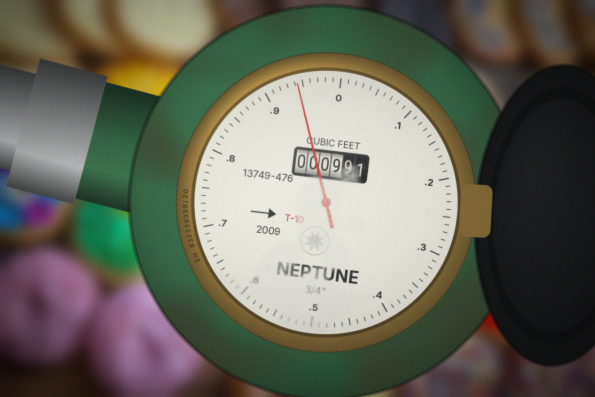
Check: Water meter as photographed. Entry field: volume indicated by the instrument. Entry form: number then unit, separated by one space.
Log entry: 990.94 ft³
